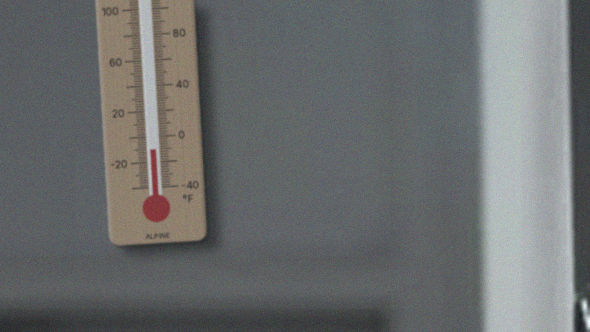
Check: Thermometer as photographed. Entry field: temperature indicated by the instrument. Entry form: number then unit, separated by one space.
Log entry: -10 °F
